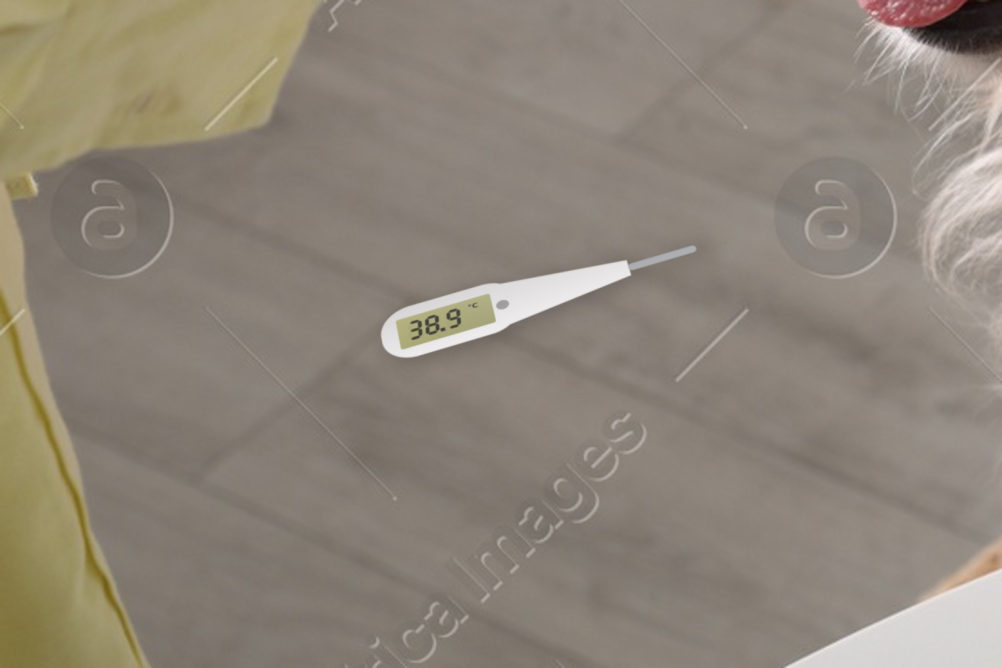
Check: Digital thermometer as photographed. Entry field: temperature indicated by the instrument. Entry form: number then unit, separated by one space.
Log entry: 38.9 °C
